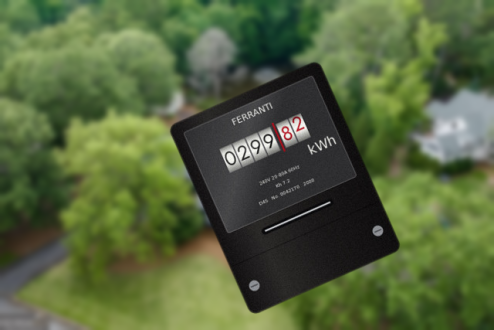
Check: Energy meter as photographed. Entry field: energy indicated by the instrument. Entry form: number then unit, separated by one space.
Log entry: 299.82 kWh
